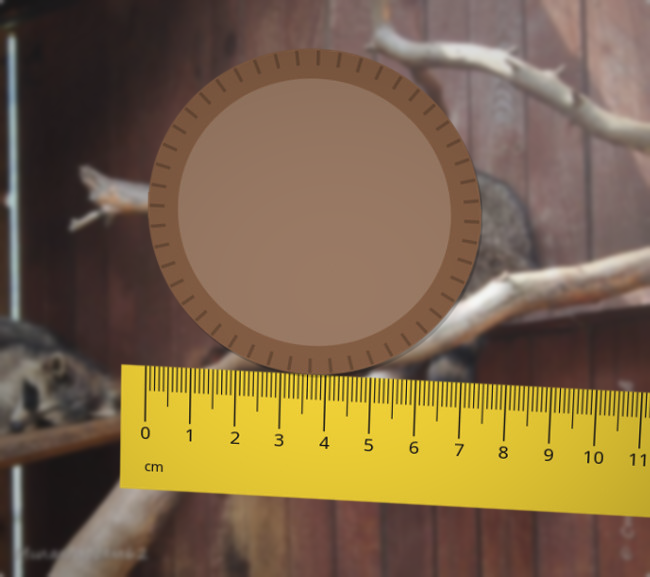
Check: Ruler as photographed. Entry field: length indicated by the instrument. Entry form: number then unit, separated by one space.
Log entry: 7.3 cm
